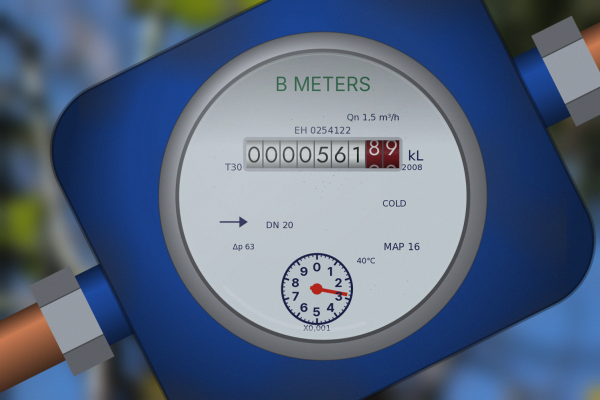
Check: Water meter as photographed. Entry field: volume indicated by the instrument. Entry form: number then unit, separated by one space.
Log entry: 561.892 kL
